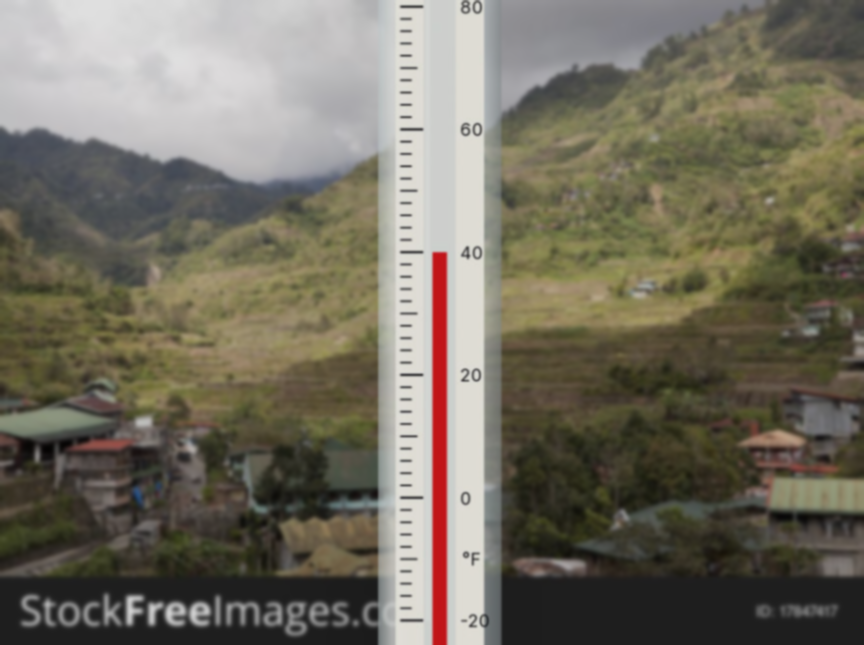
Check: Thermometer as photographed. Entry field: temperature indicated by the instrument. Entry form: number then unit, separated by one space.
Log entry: 40 °F
